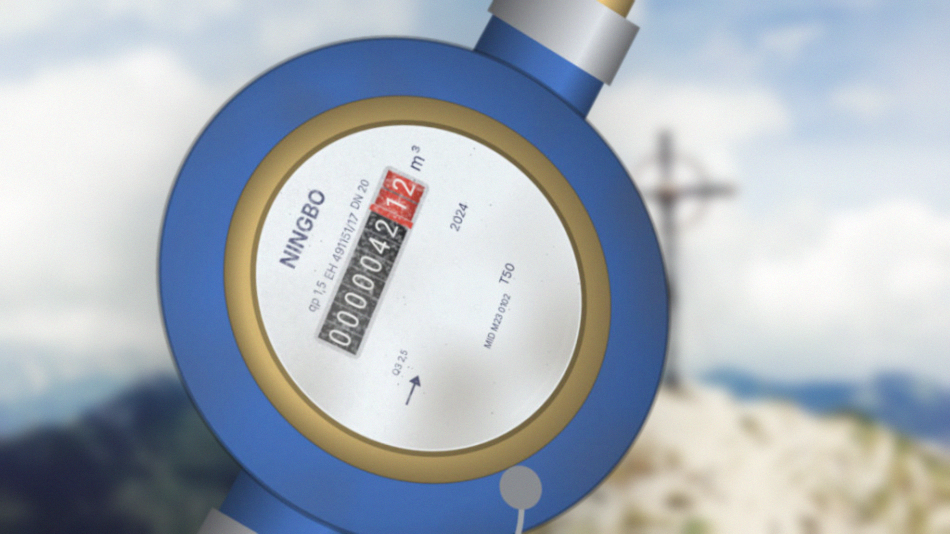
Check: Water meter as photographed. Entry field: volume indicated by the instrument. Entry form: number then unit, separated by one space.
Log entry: 42.12 m³
